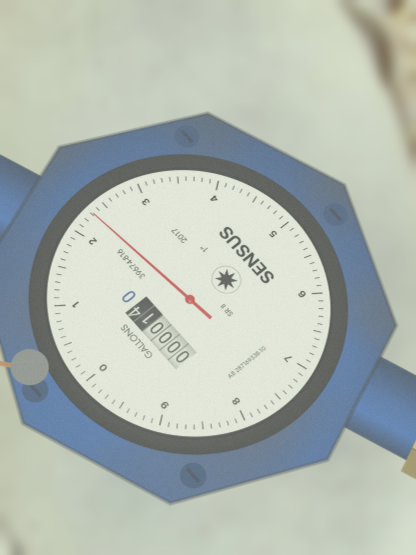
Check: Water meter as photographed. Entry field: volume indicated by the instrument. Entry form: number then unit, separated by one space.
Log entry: 142.3 gal
